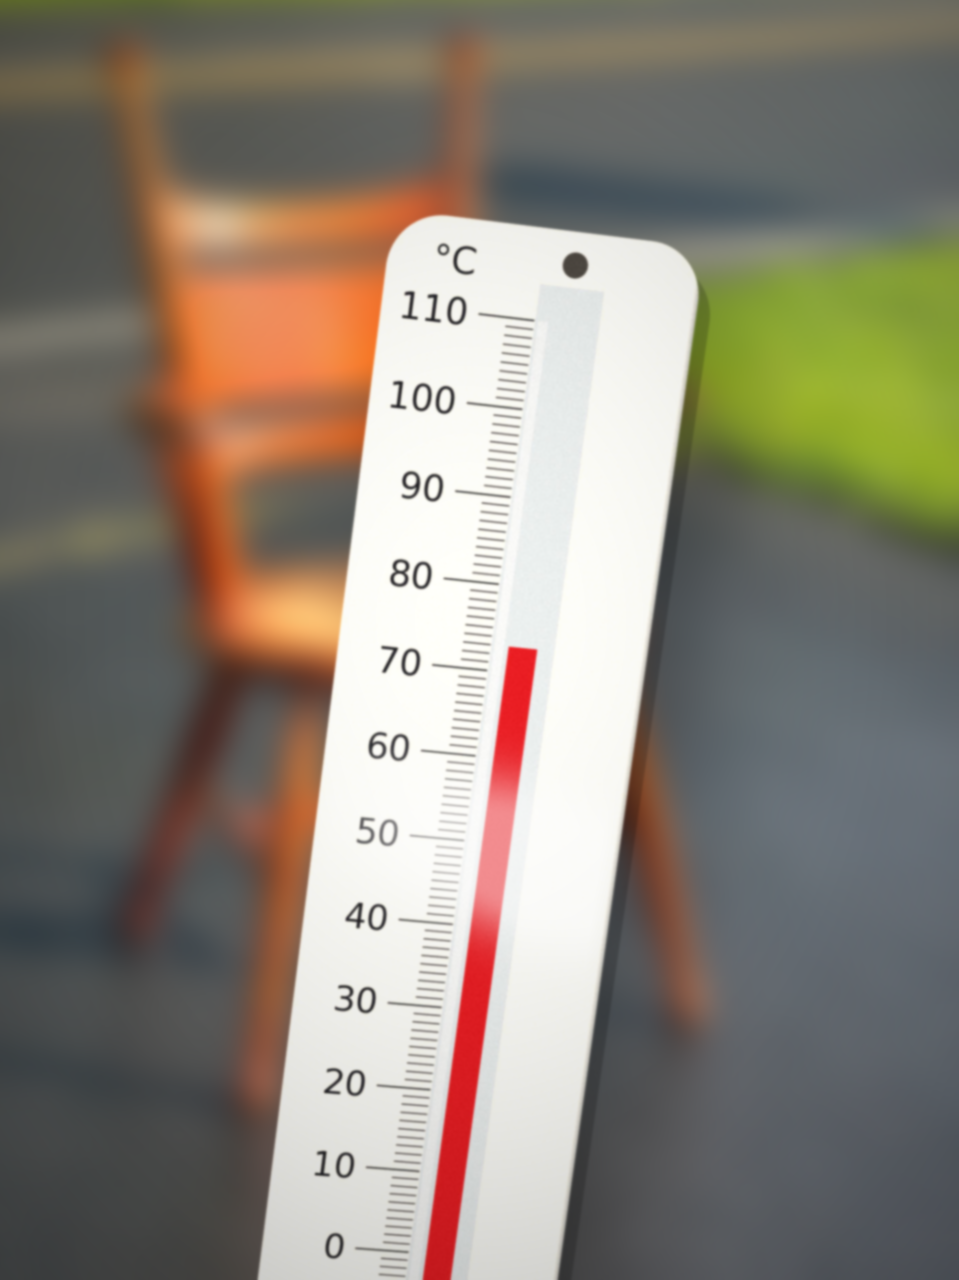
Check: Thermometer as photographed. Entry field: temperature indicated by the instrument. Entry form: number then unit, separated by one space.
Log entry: 73 °C
